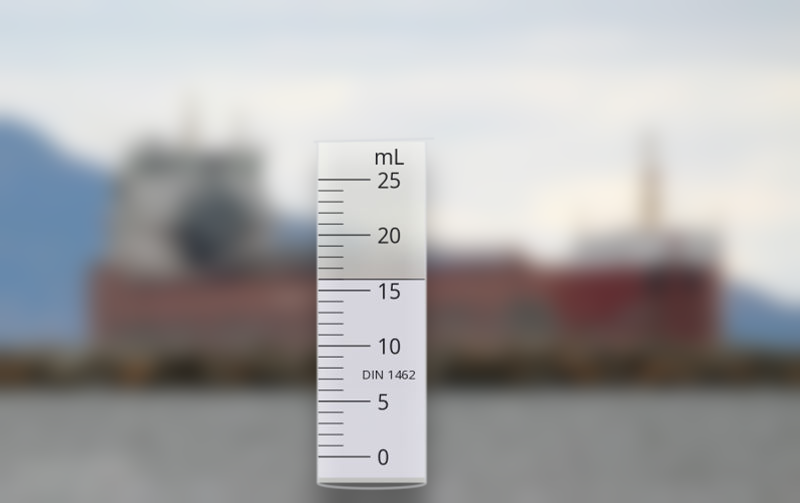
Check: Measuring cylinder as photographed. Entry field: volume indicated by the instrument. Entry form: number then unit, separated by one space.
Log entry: 16 mL
